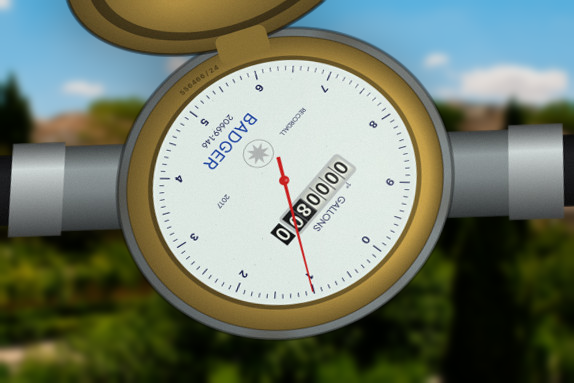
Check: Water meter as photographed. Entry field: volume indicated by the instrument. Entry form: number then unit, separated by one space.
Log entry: 801.0 gal
